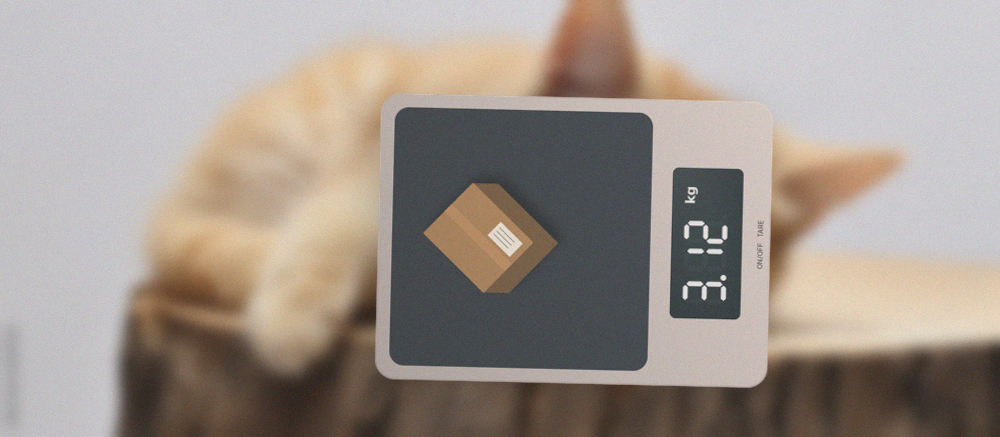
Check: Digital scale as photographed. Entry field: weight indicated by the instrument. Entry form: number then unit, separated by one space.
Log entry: 3.12 kg
